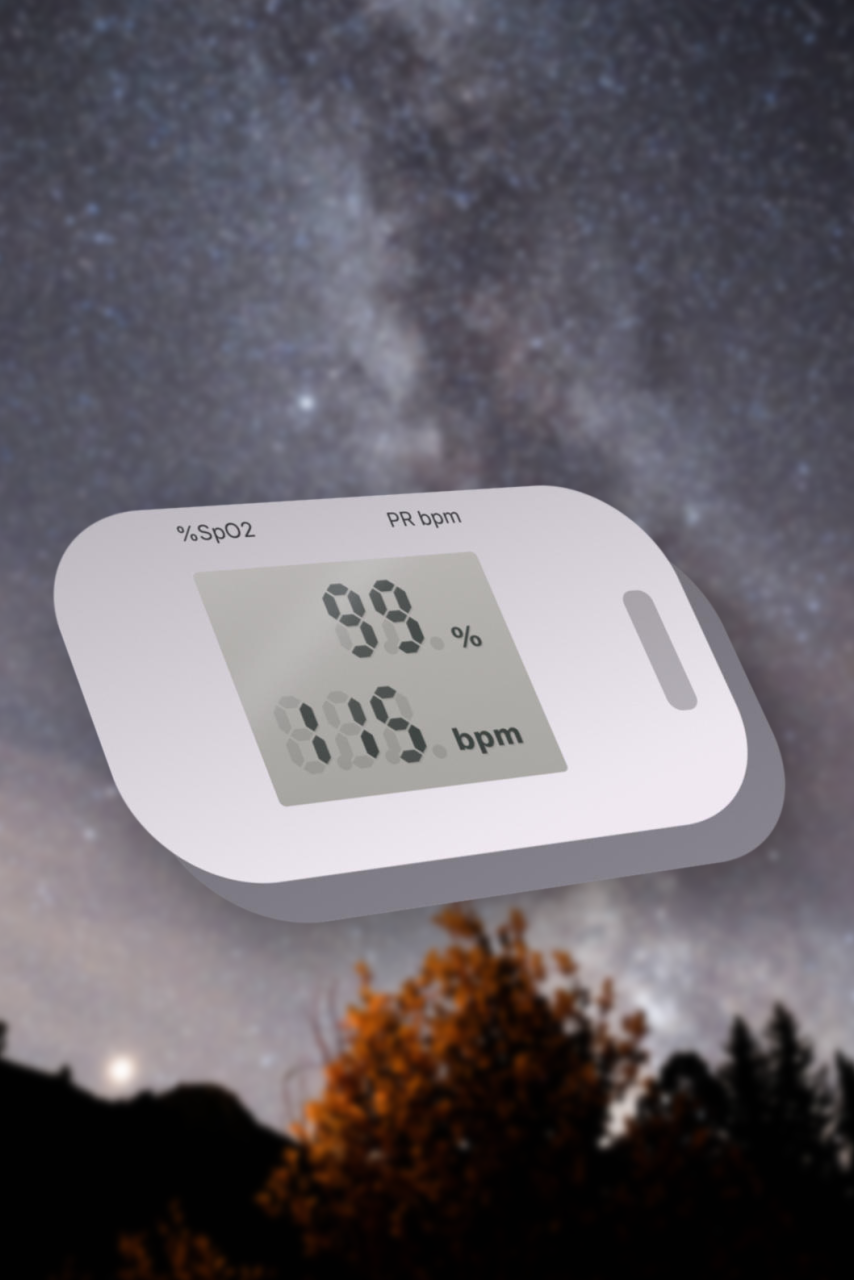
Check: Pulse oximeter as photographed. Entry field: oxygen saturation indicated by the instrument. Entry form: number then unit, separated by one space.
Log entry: 99 %
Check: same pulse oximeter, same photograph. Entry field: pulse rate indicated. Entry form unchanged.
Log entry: 115 bpm
